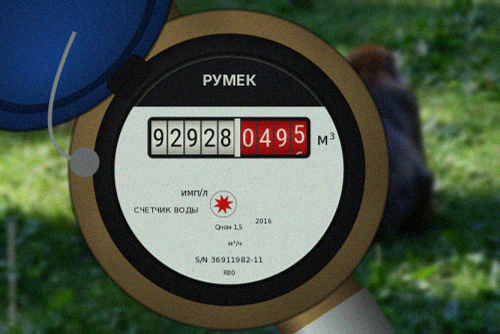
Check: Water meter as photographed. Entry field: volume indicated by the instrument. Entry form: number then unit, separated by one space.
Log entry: 92928.0495 m³
